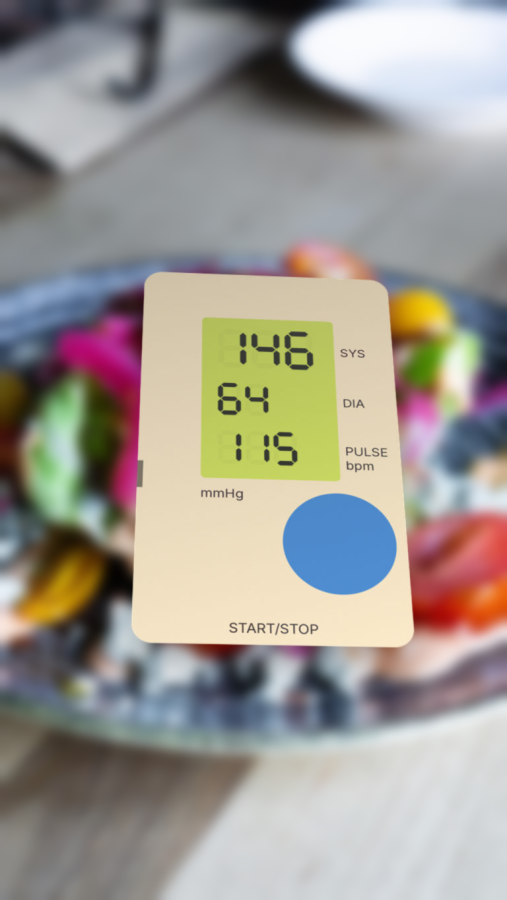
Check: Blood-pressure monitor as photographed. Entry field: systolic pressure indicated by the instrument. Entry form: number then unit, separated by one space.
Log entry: 146 mmHg
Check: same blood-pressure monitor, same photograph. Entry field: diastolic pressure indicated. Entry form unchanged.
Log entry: 64 mmHg
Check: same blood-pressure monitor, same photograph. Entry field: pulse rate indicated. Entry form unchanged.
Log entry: 115 bpm
